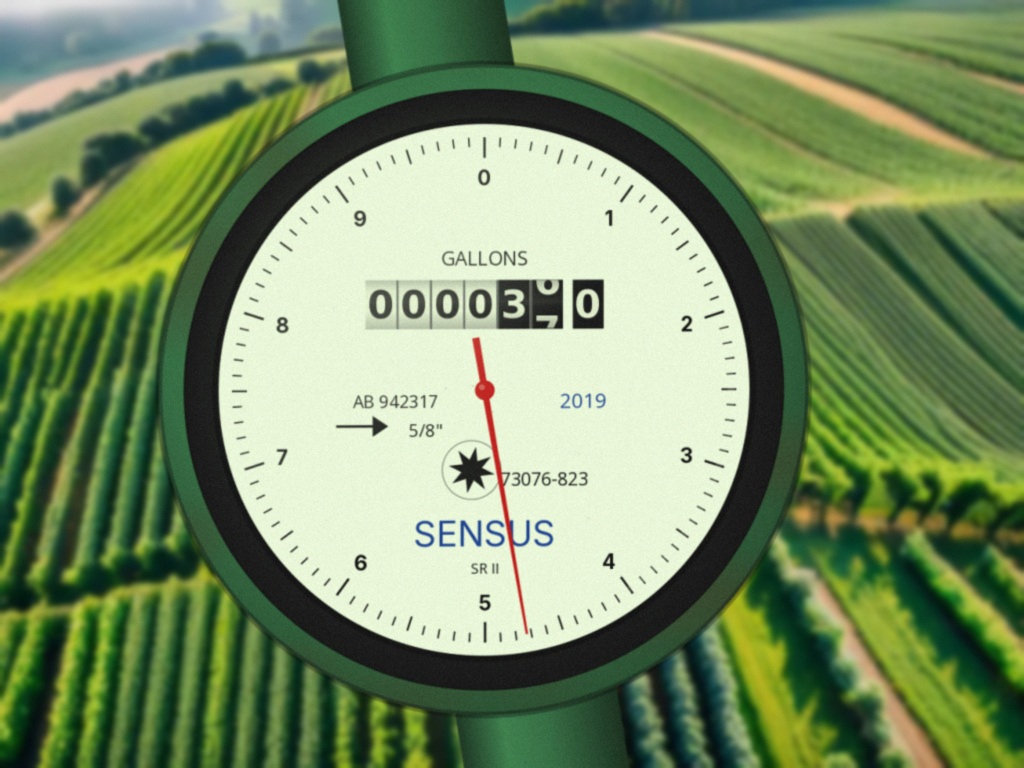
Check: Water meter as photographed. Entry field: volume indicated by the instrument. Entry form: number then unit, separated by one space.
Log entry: 364.7 gal
